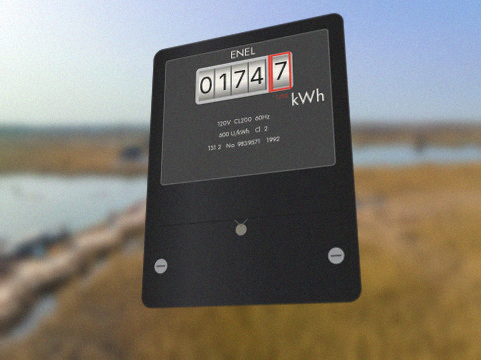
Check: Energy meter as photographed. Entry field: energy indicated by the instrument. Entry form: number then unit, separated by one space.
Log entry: 174.7 kWh
